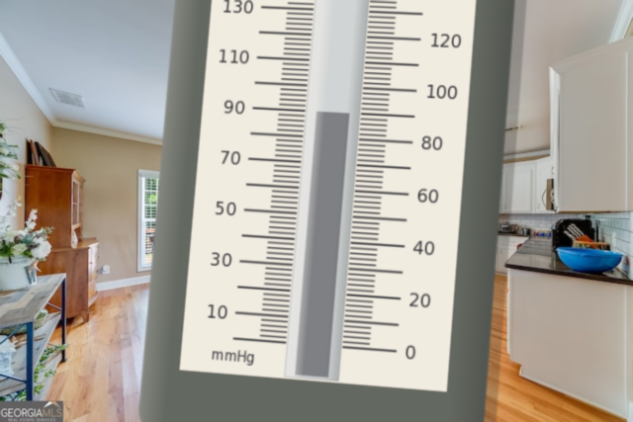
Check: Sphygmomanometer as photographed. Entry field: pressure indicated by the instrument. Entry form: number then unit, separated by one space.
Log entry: 90 mmHg
